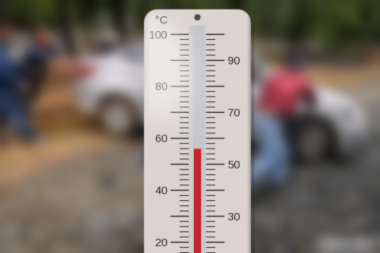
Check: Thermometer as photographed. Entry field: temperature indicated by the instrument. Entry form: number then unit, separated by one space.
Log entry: 56 °C
